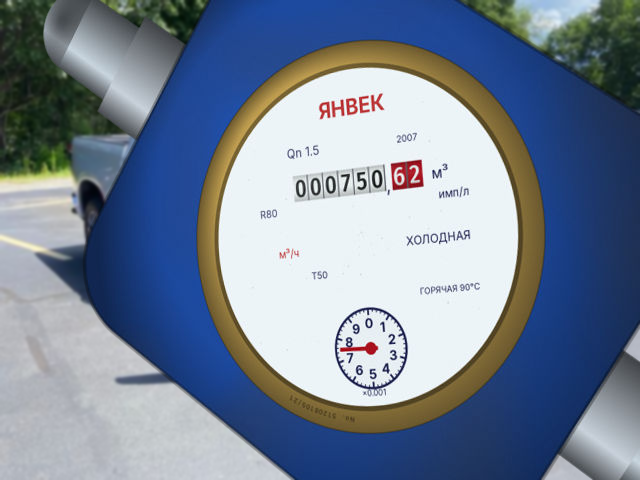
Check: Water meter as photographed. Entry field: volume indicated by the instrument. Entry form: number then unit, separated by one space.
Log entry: 750.627 m³
